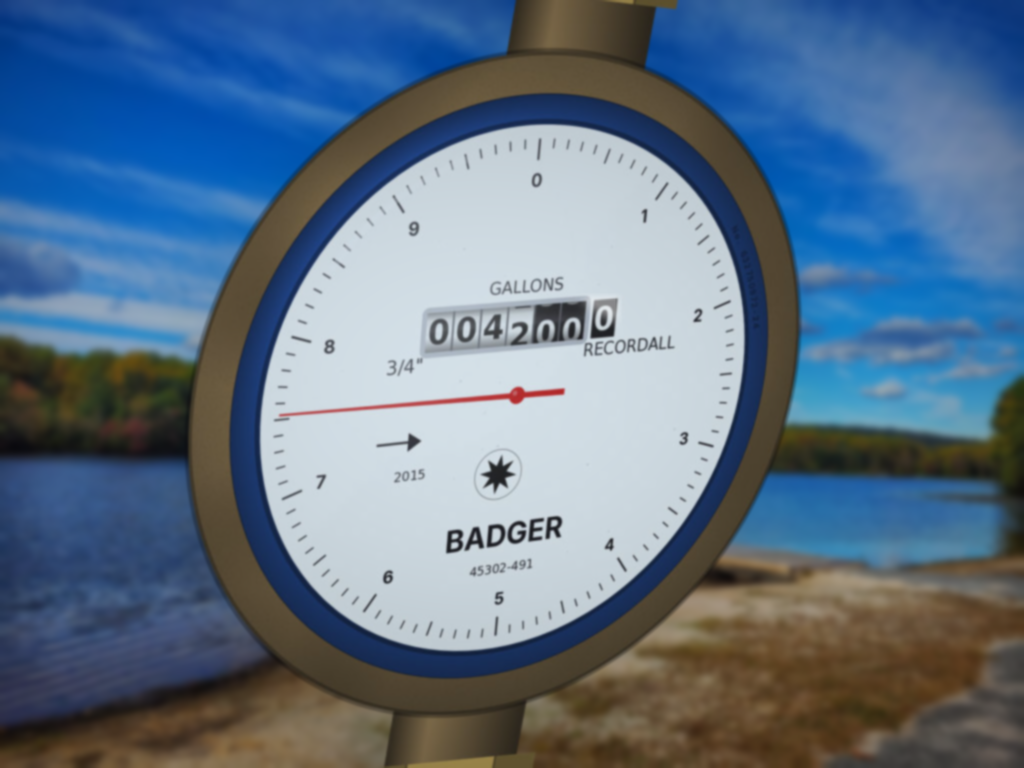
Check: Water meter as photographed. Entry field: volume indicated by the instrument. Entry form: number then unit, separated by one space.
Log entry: 41997.5 gal
